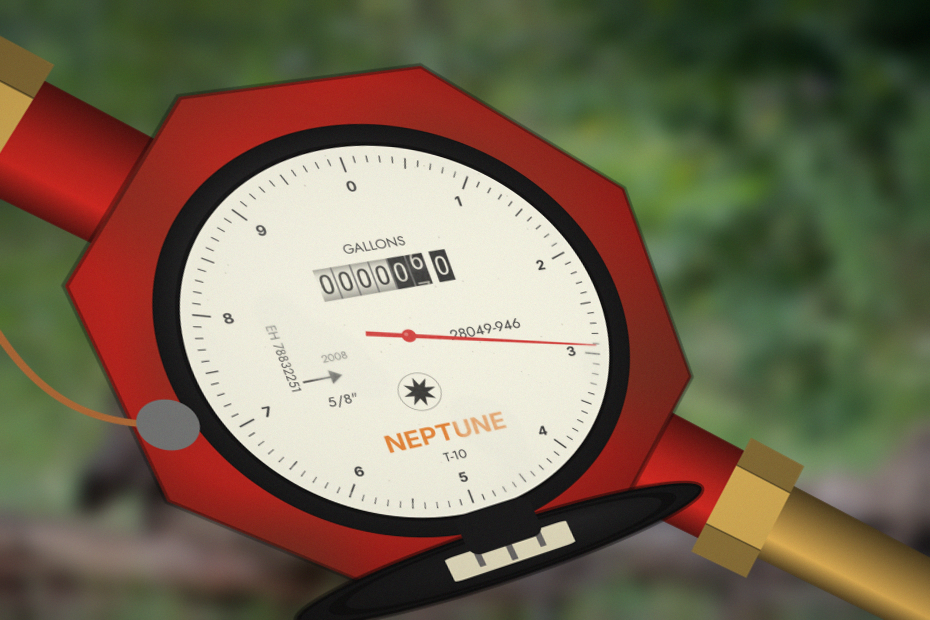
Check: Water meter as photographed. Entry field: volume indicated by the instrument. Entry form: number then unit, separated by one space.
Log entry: 62.9 gal
